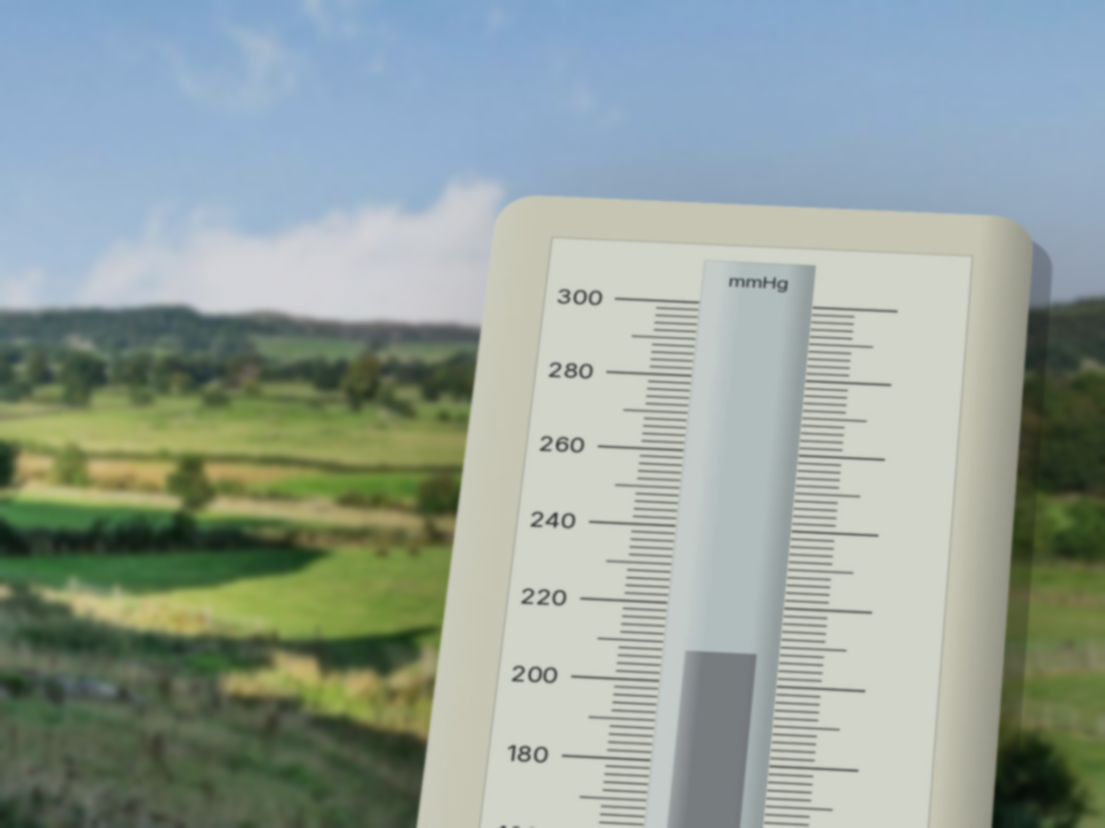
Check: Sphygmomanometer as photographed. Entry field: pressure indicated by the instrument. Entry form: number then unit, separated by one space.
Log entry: 208 mmHg
